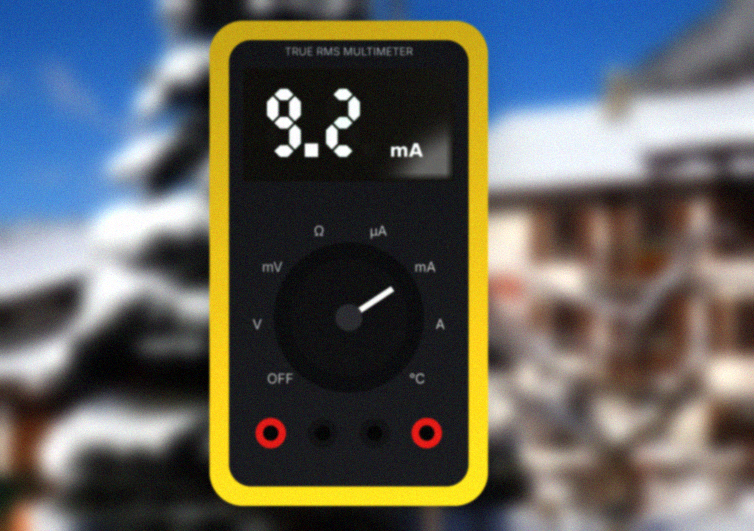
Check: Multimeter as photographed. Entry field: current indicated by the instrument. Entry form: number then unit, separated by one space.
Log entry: 9.2 mA
